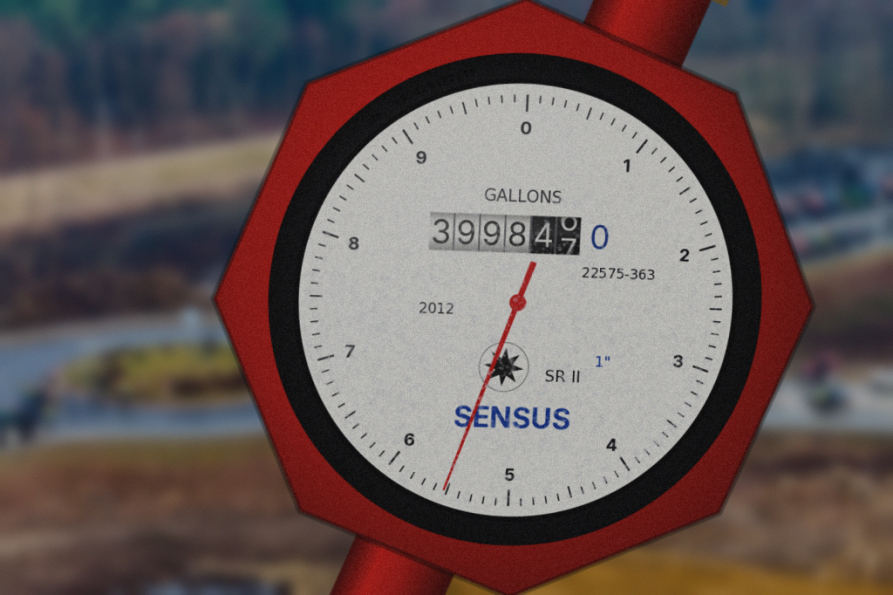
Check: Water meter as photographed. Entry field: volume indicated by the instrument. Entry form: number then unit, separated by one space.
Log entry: 3998465.5 gal
